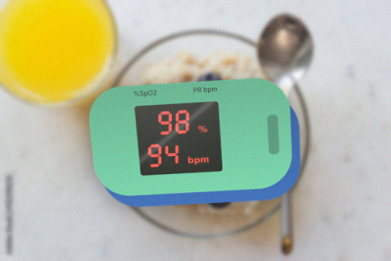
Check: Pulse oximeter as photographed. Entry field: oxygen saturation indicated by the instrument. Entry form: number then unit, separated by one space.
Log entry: 98 %
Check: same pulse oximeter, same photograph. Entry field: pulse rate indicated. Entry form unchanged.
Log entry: 94 bpm
